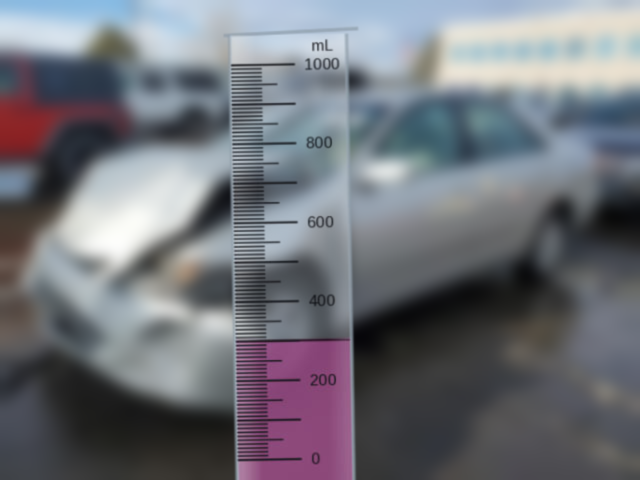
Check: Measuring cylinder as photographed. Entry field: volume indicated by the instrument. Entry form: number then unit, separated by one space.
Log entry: 300 mL
